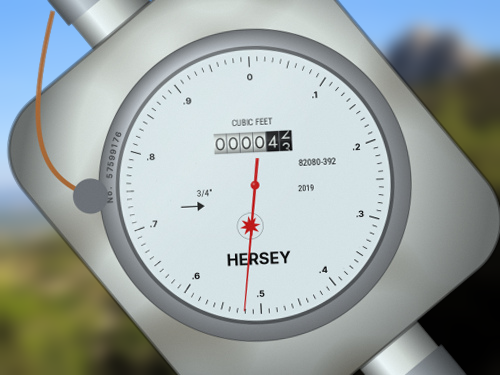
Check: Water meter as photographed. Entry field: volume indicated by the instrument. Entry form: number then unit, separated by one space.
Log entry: 42.52 ft³
